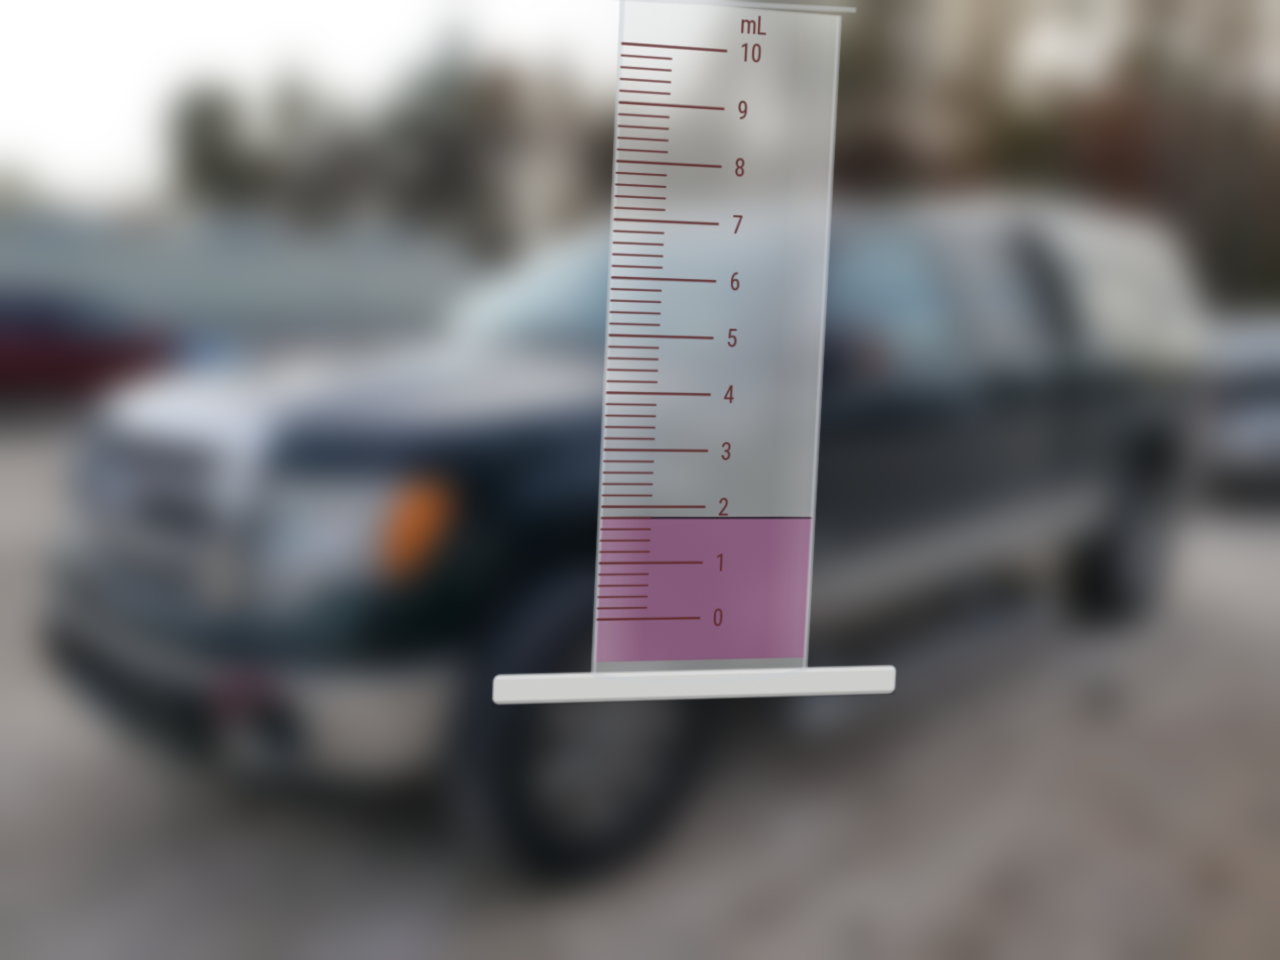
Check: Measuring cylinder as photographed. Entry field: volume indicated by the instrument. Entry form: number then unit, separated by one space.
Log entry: 1.8 mL
